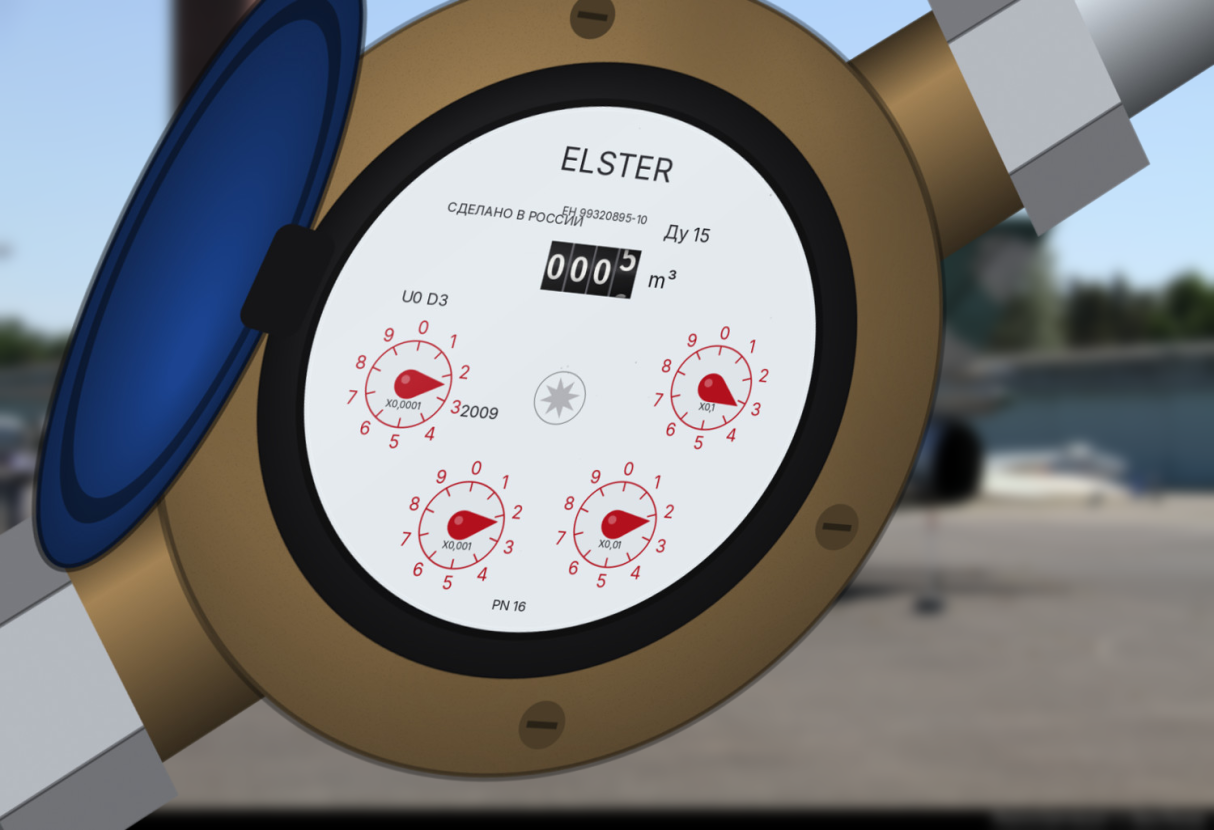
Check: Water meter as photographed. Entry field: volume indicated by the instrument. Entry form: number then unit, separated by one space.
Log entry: 5.3222 m³
